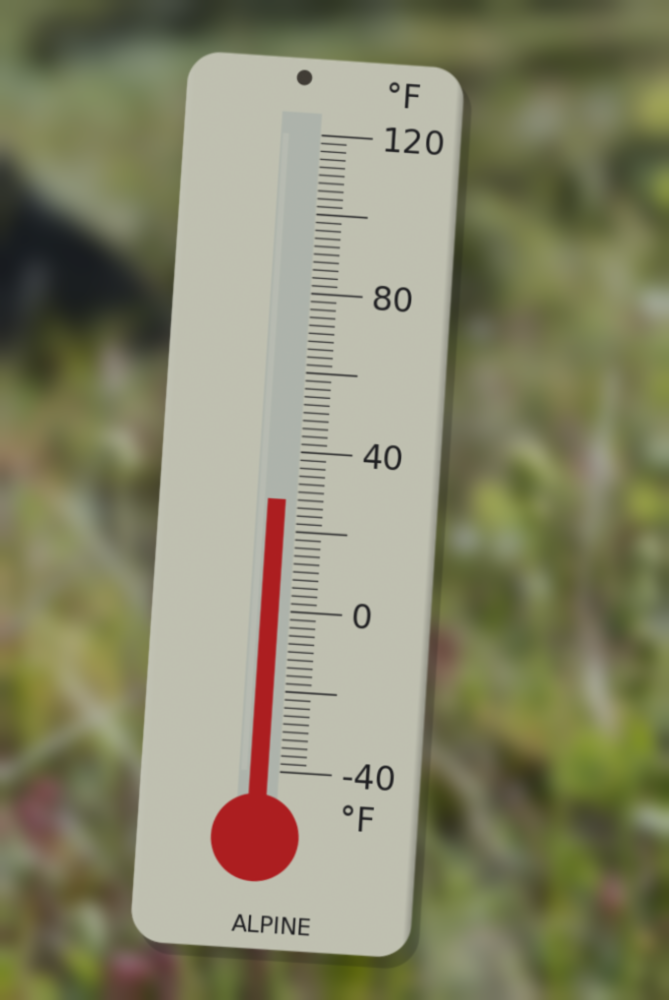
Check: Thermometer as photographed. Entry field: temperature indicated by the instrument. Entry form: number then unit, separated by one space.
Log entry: 28 °F
